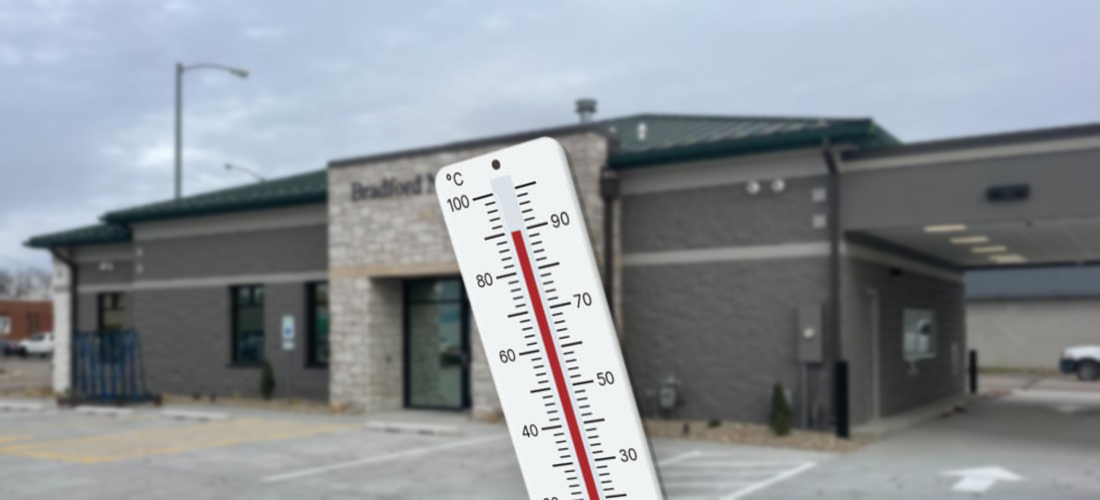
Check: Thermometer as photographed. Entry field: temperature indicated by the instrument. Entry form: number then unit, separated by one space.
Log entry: 90 °C
